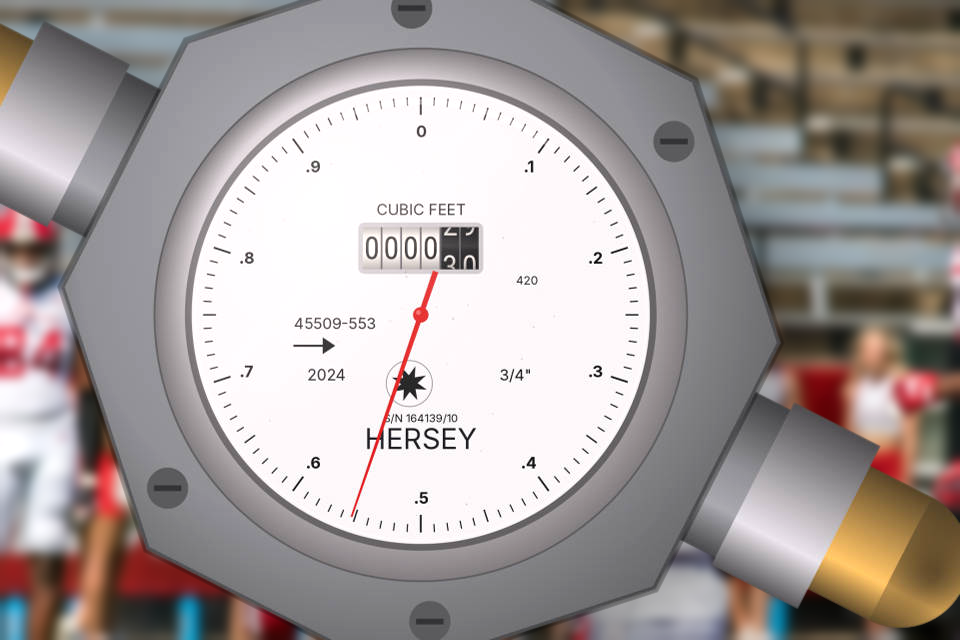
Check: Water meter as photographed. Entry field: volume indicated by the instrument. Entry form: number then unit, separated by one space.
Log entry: 29.55 ft³
